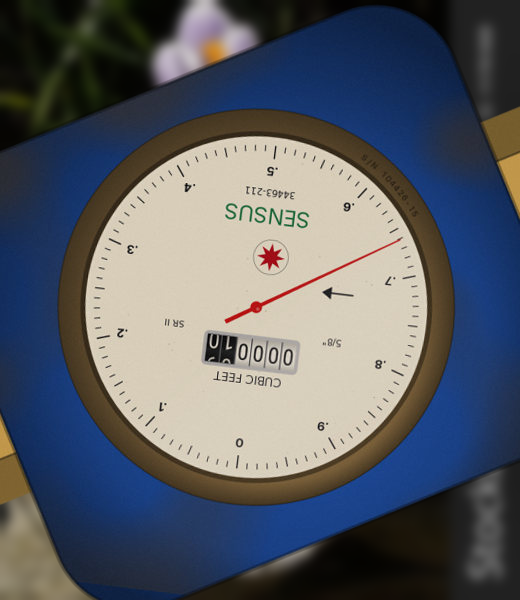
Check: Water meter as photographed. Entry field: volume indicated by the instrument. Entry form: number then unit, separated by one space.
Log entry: 9.66 ft³
